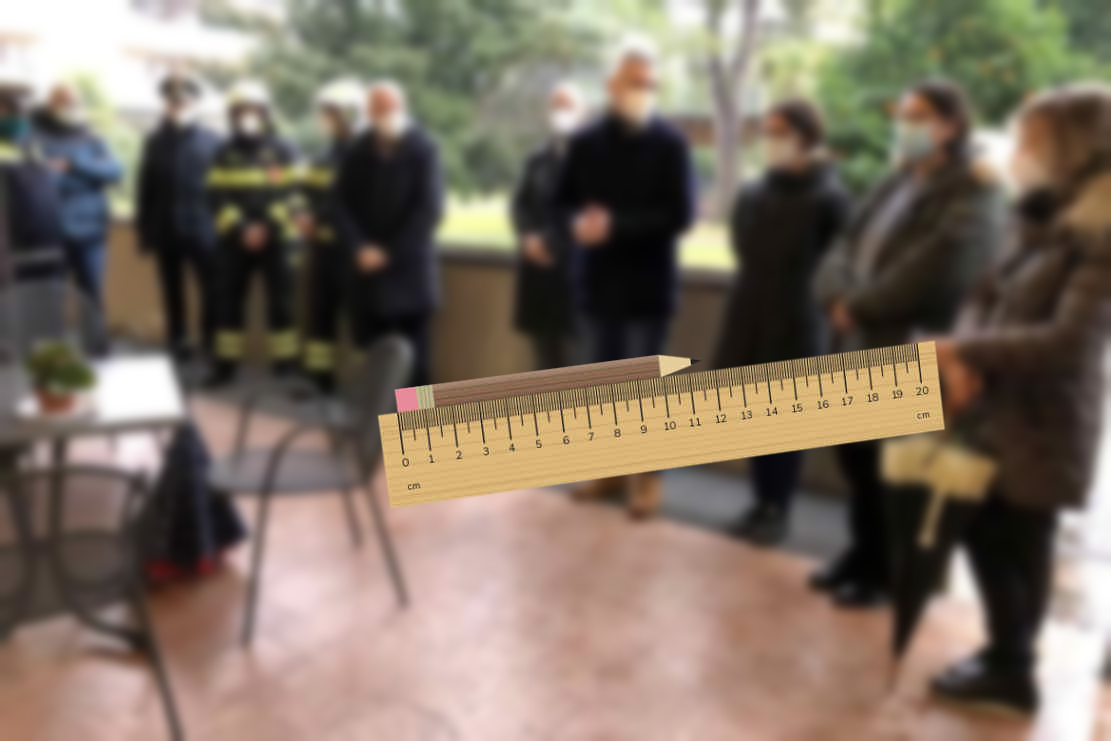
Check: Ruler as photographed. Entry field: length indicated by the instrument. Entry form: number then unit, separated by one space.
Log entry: 11.5 cm
